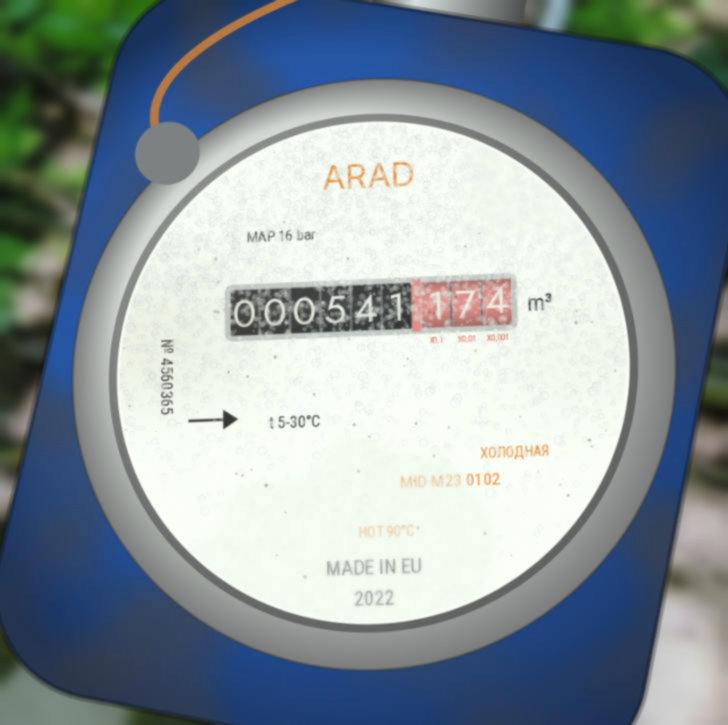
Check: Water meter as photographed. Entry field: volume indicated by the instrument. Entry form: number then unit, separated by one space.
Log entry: 541.174 m³
